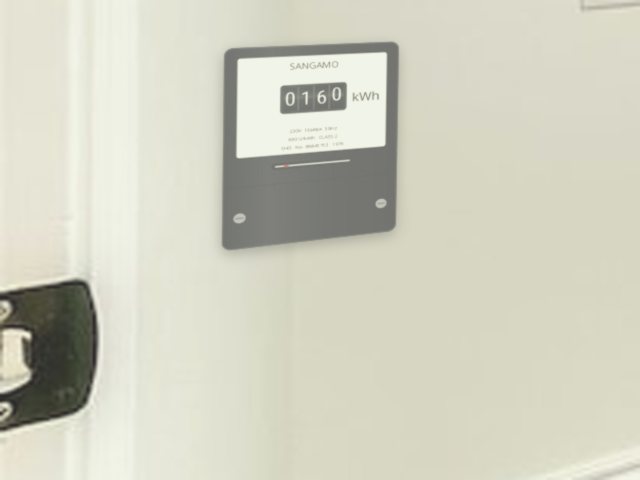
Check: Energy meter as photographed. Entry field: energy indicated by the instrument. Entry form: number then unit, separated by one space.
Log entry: 160 kWh
